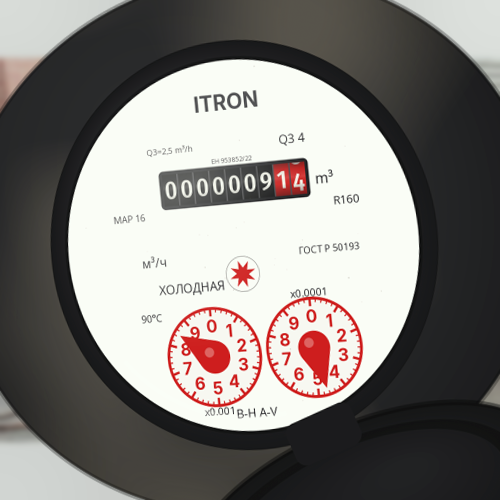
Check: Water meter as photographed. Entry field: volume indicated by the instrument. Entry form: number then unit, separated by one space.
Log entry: 9.1384 m³
